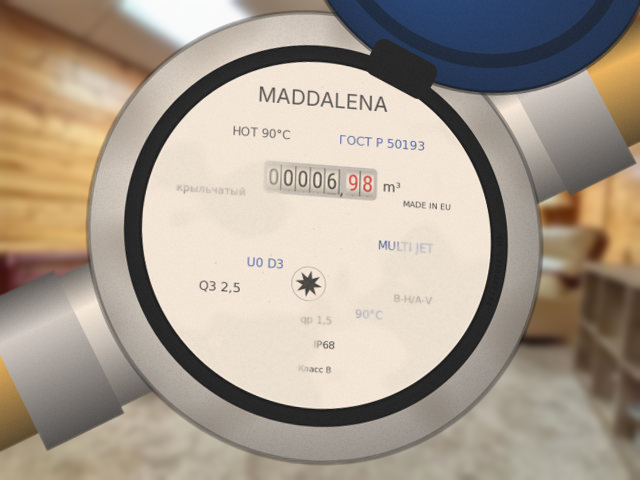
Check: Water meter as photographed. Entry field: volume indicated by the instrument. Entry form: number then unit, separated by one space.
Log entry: 6.98 m³
